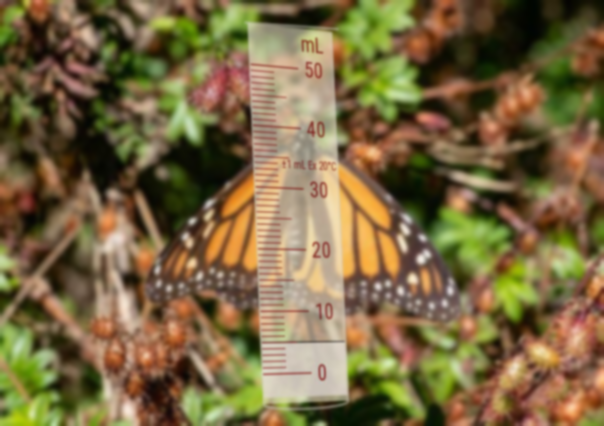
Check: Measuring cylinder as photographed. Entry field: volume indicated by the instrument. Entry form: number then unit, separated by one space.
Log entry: 5 mL
